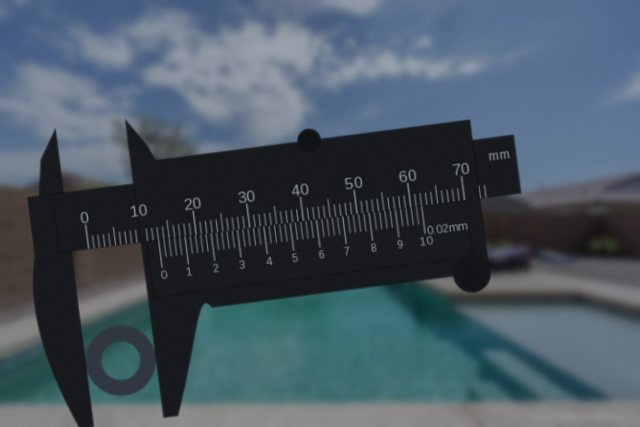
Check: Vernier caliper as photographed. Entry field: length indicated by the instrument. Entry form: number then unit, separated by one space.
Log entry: 13.0 mm
